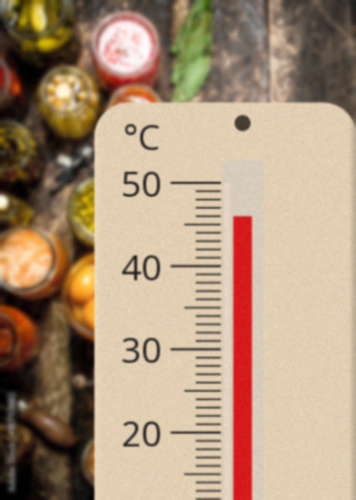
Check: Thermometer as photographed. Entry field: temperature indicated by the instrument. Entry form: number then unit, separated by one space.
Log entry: 46 °C
